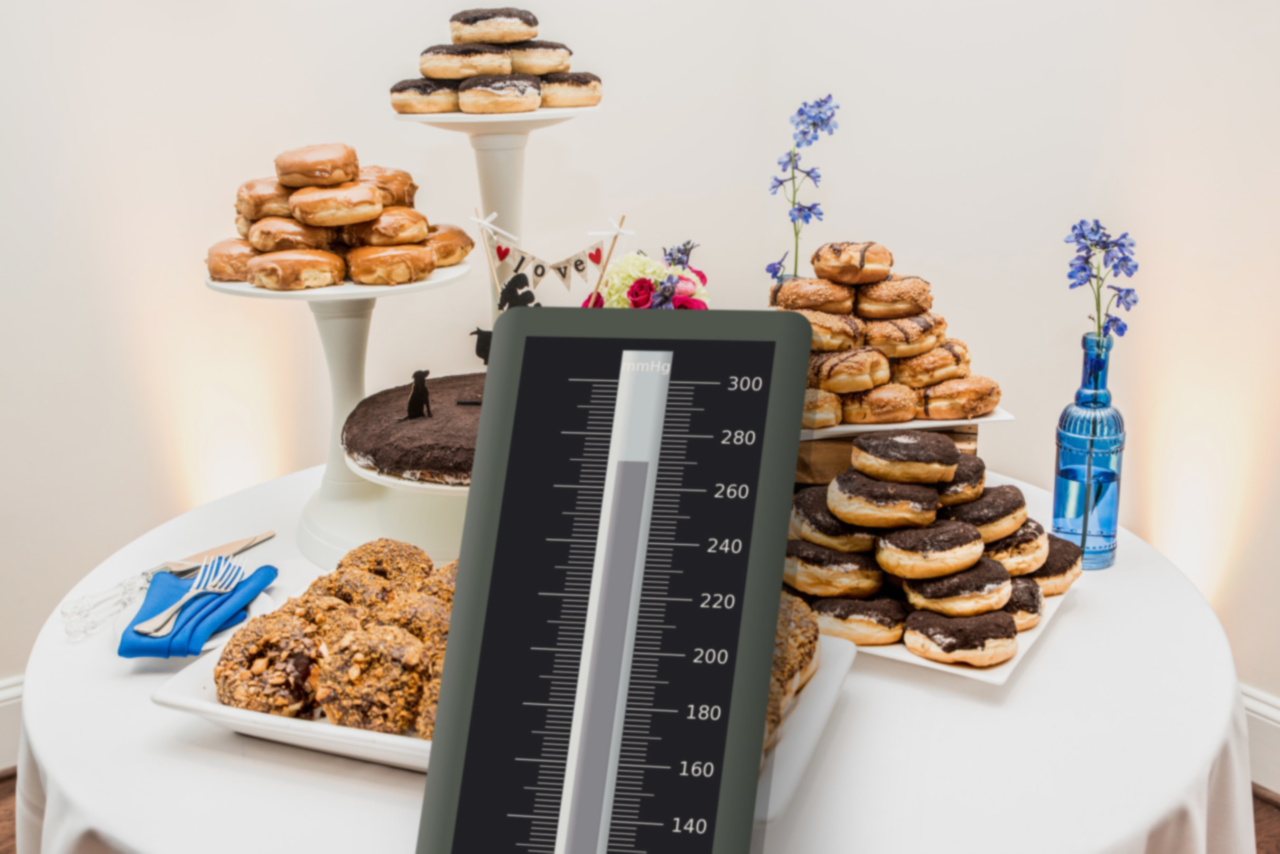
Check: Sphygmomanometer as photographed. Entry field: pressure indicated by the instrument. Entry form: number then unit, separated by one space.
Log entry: 270 mmHg
